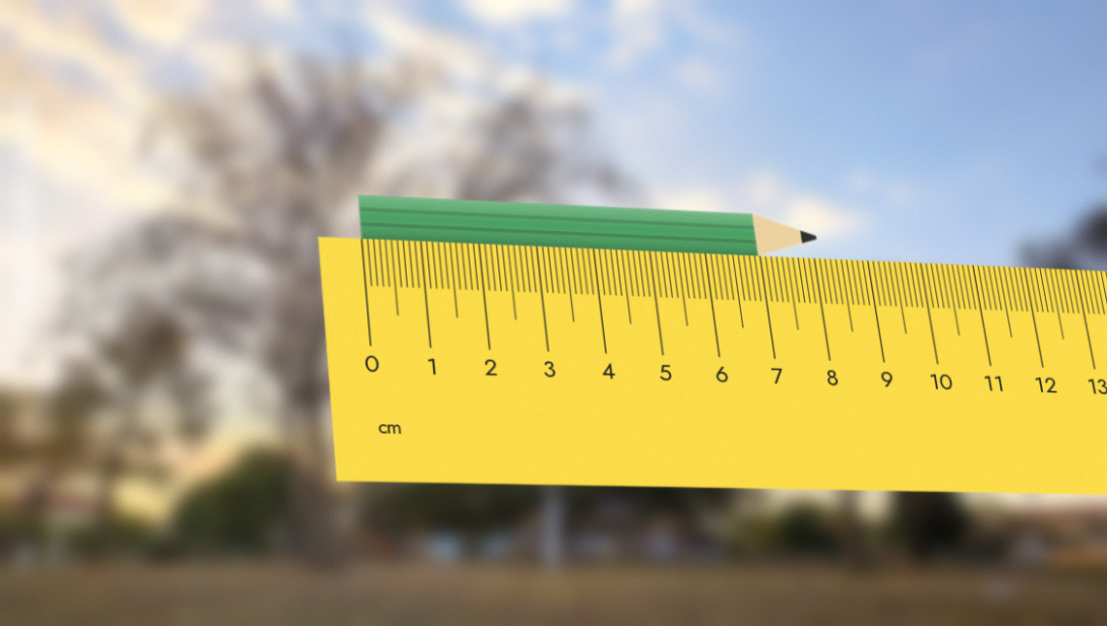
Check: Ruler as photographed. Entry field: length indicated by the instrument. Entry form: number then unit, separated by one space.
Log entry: 8.1 cm
